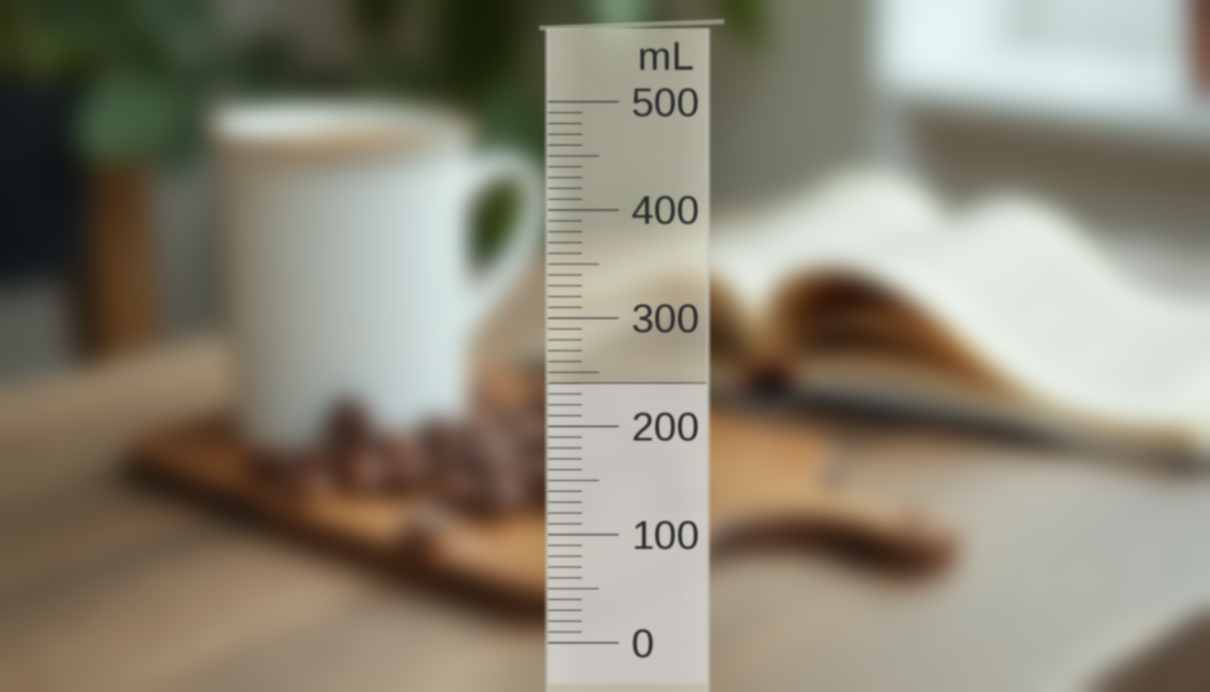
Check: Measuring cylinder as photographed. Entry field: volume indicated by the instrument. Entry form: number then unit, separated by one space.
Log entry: 240 mL
